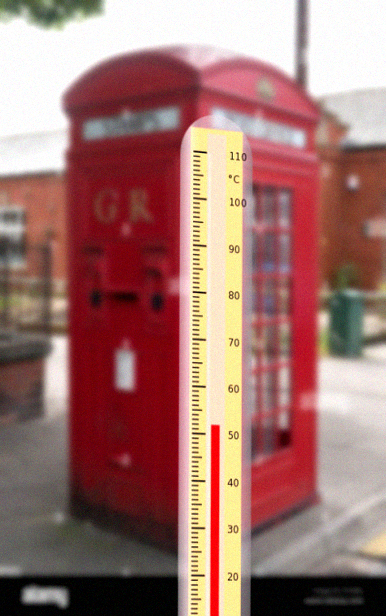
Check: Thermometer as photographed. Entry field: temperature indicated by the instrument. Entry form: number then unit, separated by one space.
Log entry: 52 °C
